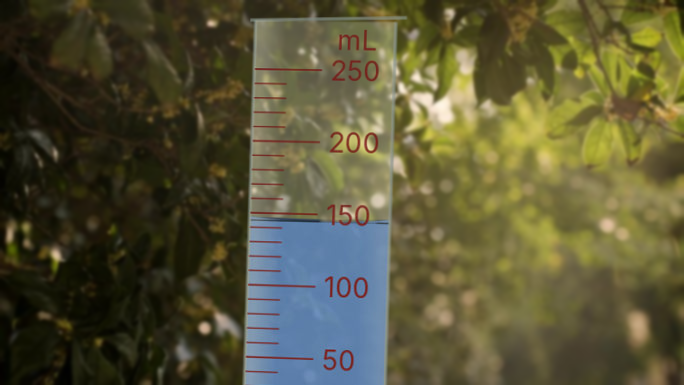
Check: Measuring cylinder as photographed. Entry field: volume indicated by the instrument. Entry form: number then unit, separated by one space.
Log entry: 145 mL
